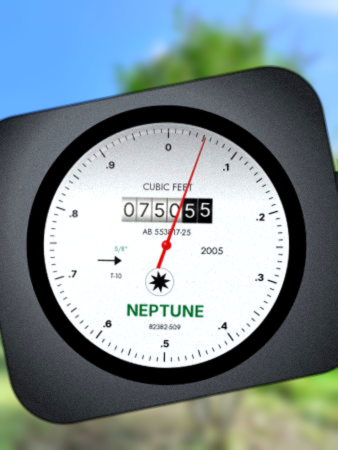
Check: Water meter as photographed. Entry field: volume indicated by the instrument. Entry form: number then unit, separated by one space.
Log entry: 75055.05 ft³
